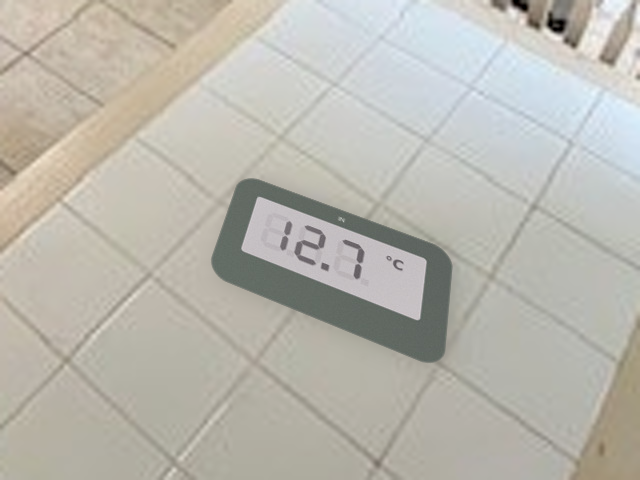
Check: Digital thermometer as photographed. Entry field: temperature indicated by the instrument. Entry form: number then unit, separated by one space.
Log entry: 12.7 °C
